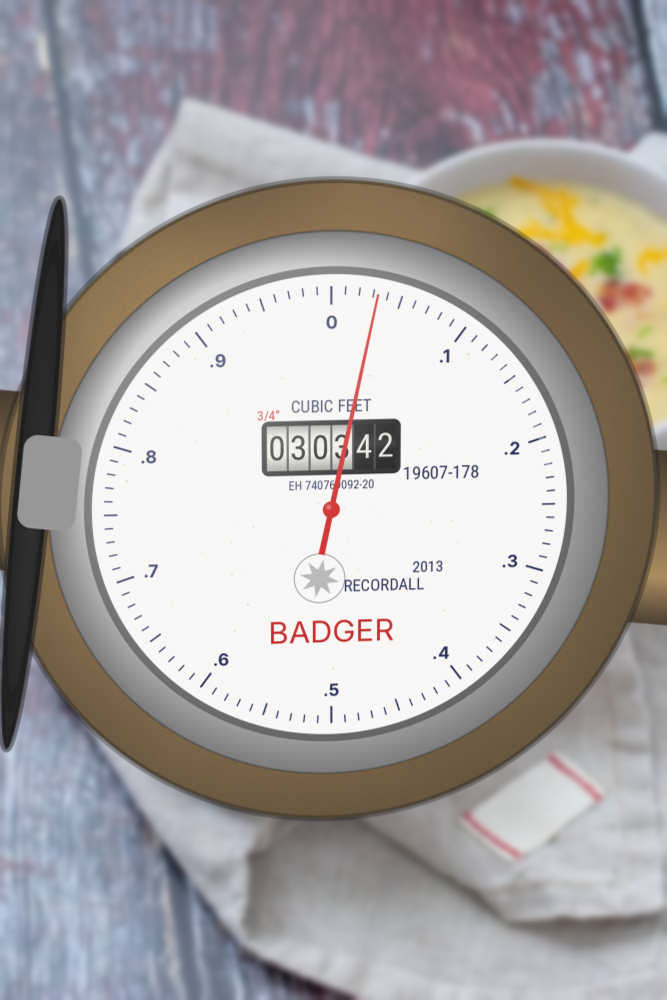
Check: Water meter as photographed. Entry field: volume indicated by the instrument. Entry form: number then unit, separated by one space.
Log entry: 30342.03 ft³
